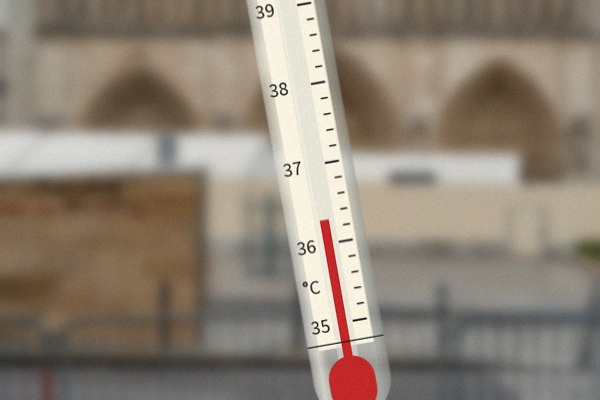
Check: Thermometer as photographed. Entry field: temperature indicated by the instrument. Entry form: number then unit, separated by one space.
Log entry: 36.3 °C
